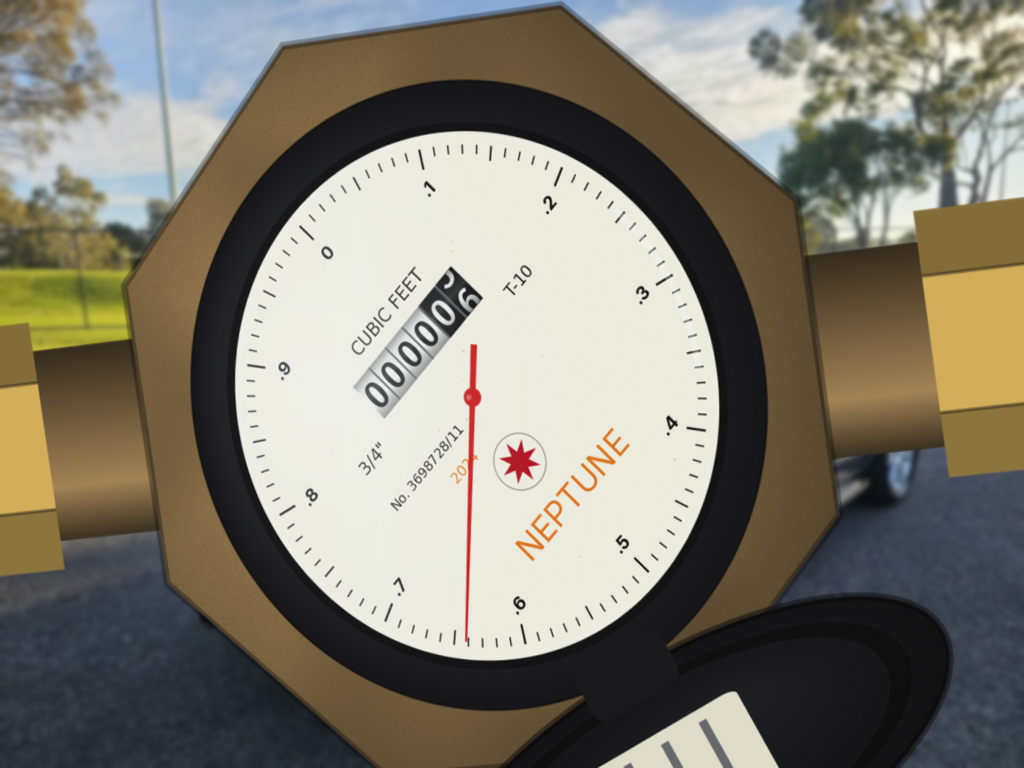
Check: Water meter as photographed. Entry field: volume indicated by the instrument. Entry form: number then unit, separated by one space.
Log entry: 5.64 ft³
